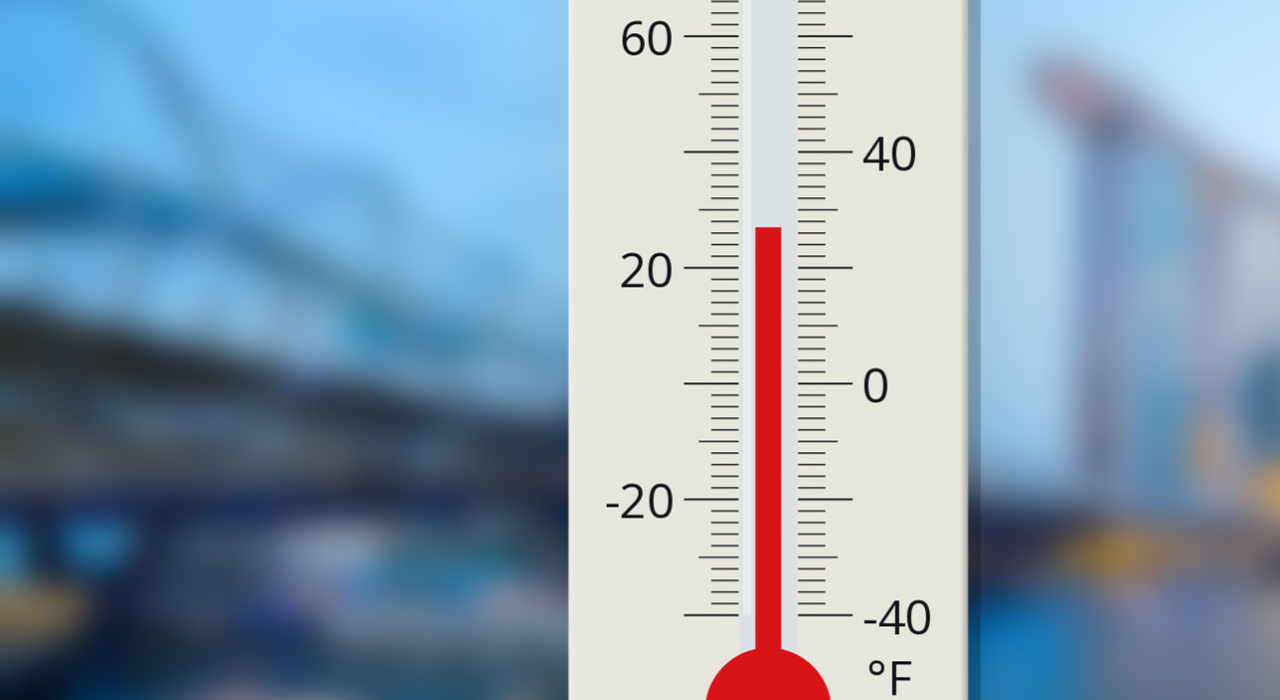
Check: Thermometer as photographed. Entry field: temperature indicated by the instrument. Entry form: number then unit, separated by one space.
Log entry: 27 °F
